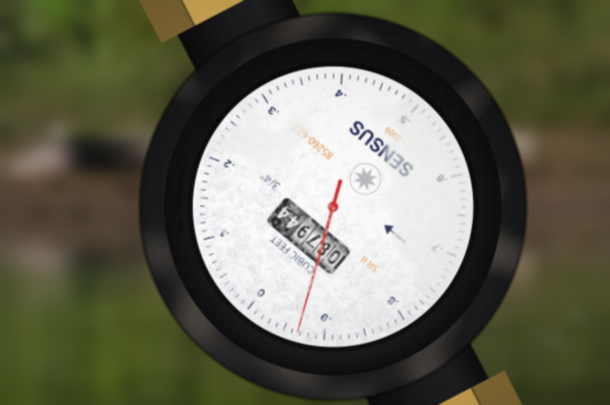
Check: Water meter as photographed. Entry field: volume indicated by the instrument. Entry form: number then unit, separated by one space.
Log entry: 87943.93 ft³
